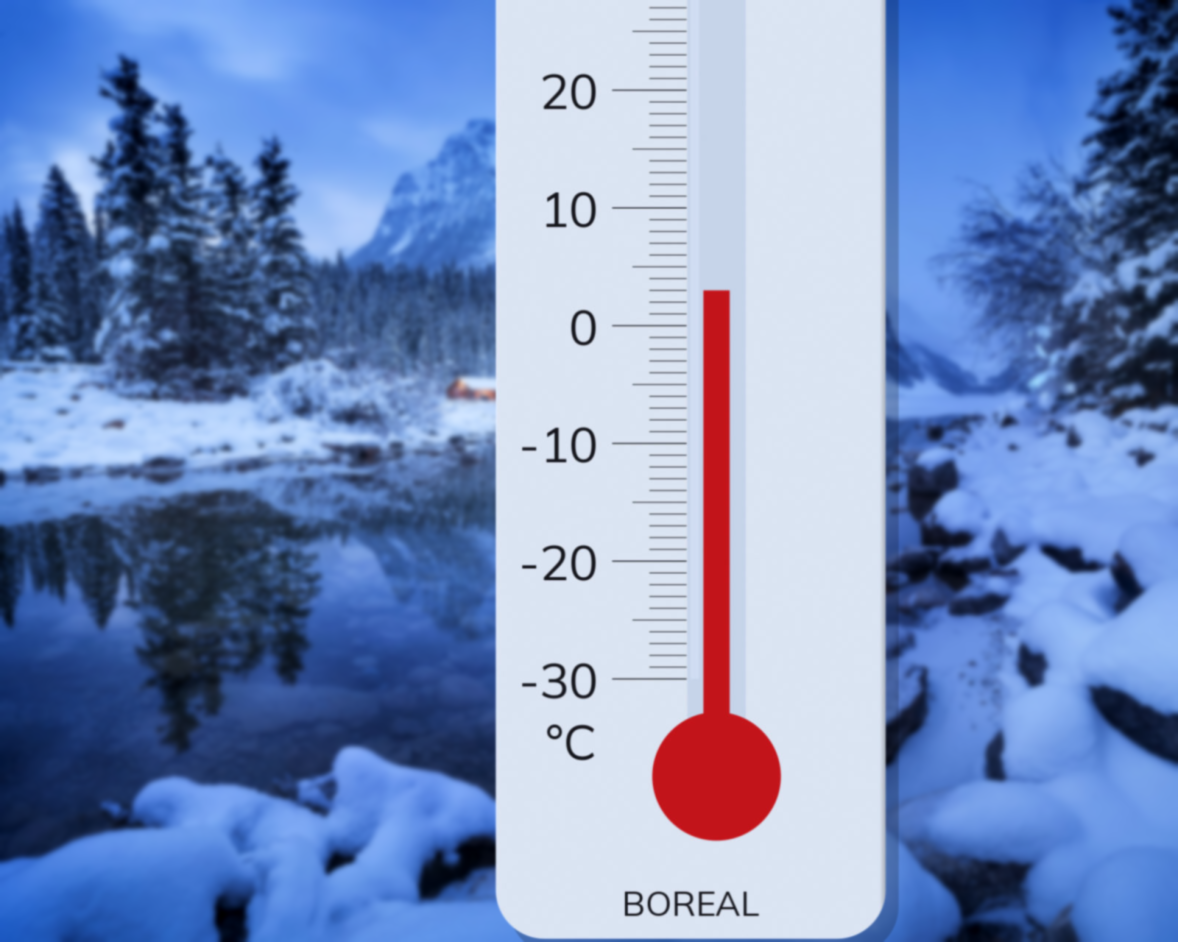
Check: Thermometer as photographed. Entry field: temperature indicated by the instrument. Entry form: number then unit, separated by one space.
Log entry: 3 °C
